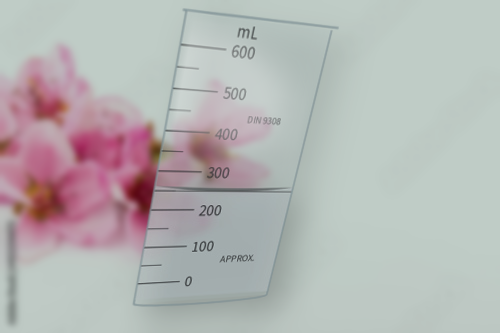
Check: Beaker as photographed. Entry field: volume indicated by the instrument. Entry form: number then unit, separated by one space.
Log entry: 250 mL
